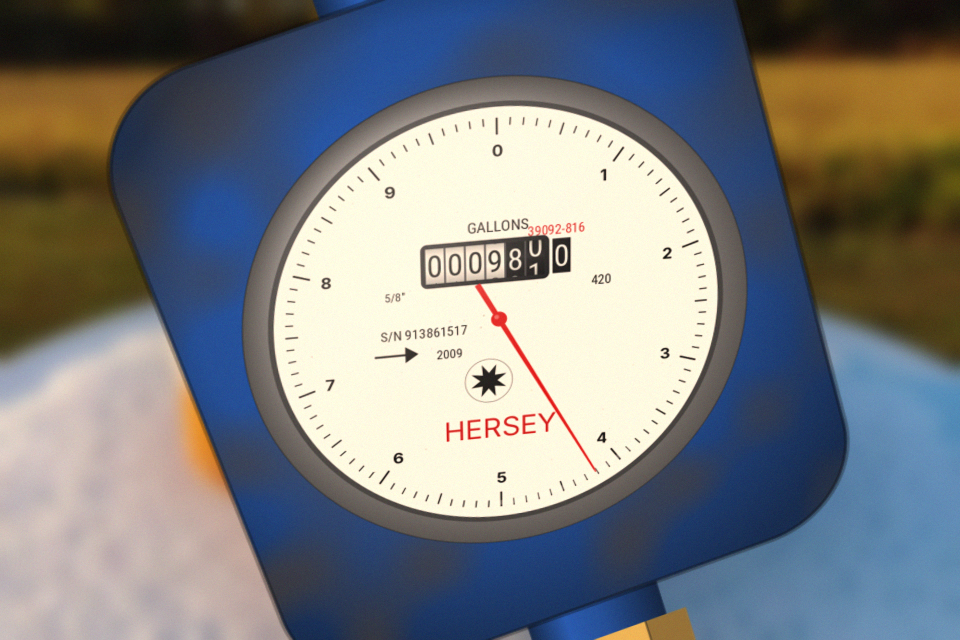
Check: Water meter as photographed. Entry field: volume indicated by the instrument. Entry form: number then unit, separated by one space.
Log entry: 9804.2 gal
